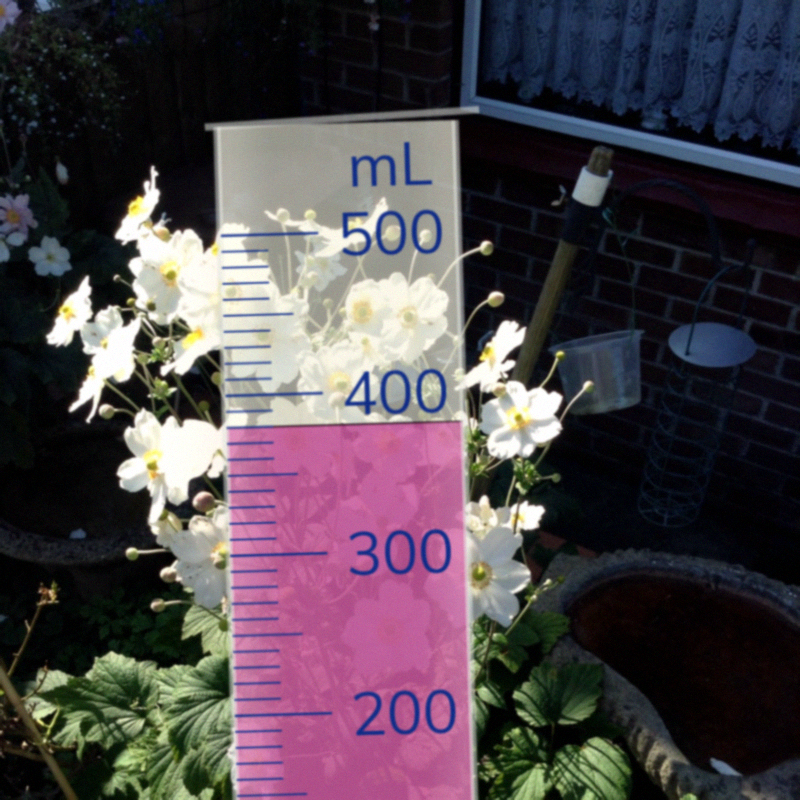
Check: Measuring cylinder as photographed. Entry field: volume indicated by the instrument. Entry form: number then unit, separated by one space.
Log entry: 380 mL
